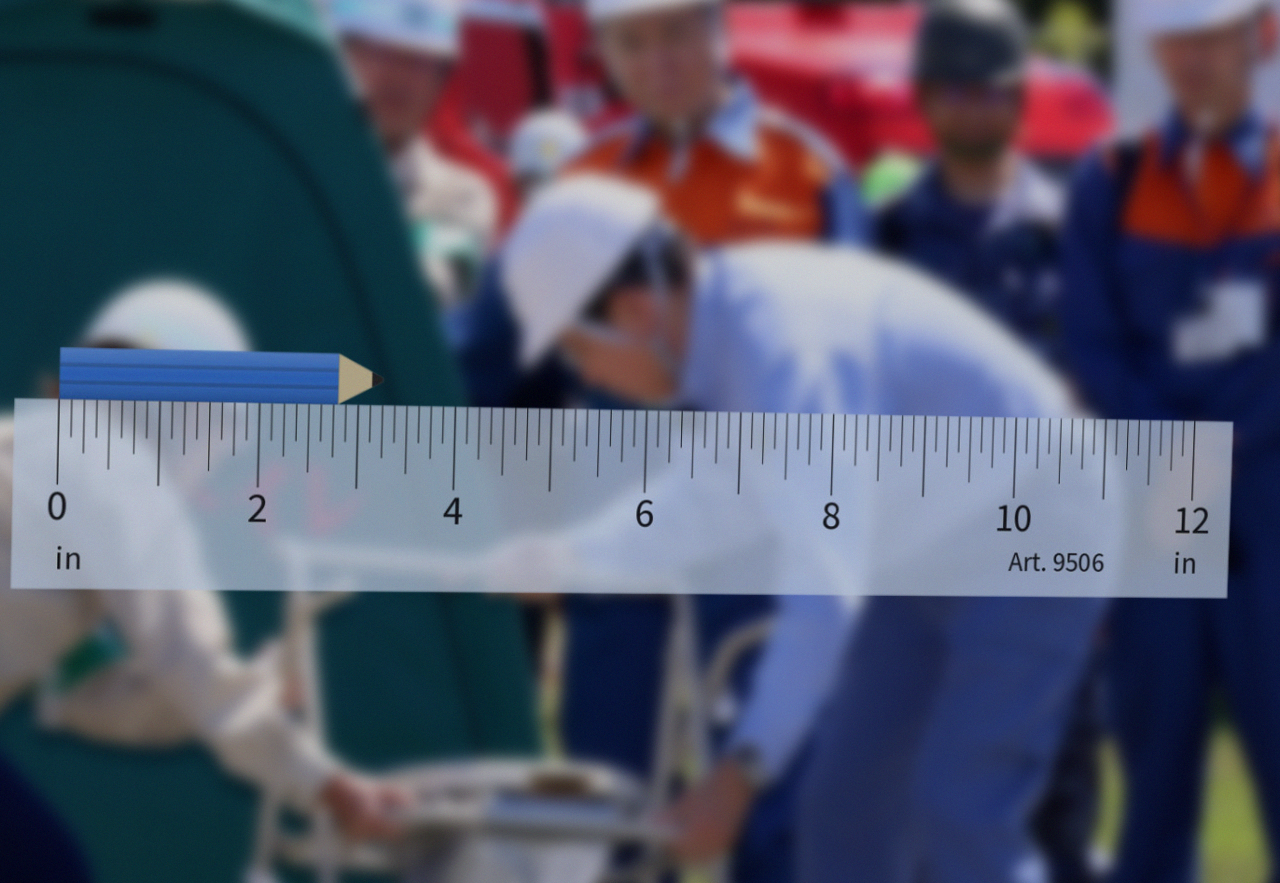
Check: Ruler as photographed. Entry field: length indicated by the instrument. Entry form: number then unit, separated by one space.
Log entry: 3.25 in
